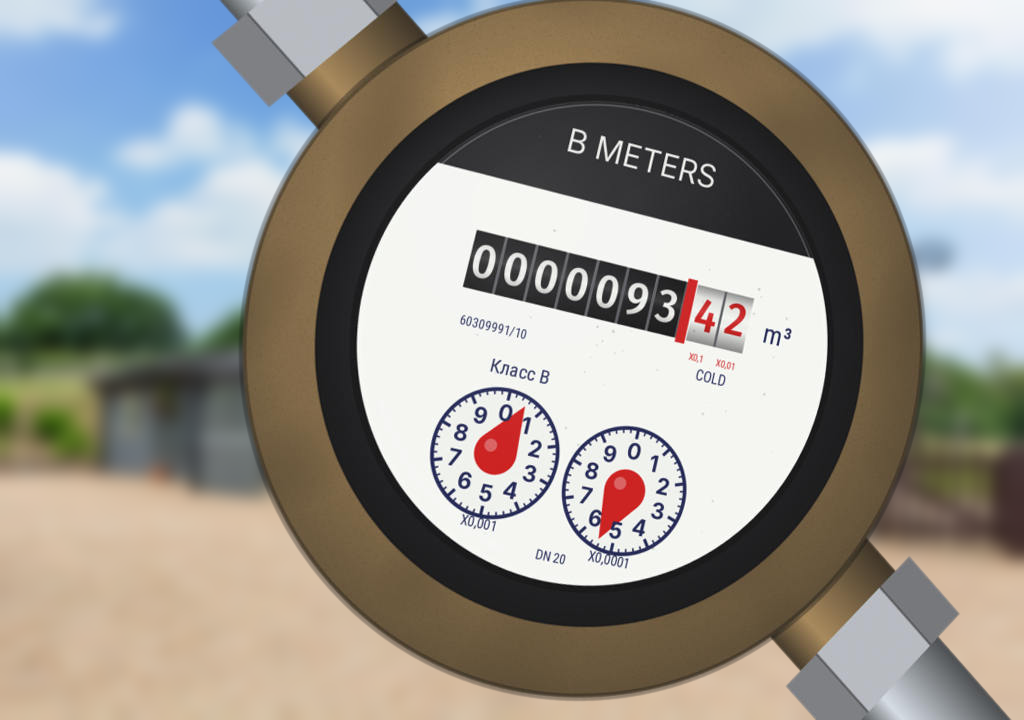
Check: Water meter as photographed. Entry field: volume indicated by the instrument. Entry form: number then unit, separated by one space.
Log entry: 93.4205 m³
